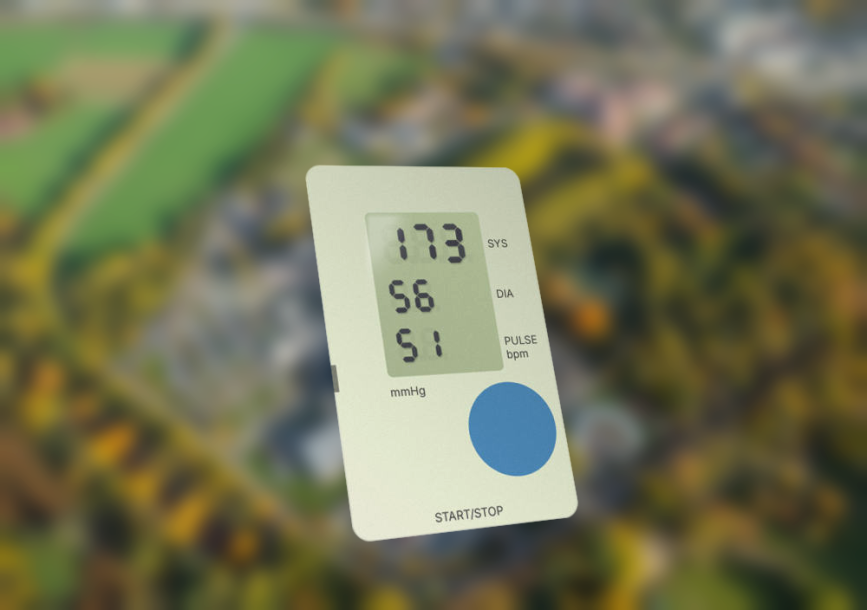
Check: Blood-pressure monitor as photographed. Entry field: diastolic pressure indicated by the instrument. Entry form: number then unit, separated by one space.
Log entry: 56 mmHg
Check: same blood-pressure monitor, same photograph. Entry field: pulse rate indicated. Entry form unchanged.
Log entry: 51 bpm
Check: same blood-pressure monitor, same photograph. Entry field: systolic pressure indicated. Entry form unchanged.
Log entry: 173 mmHg
